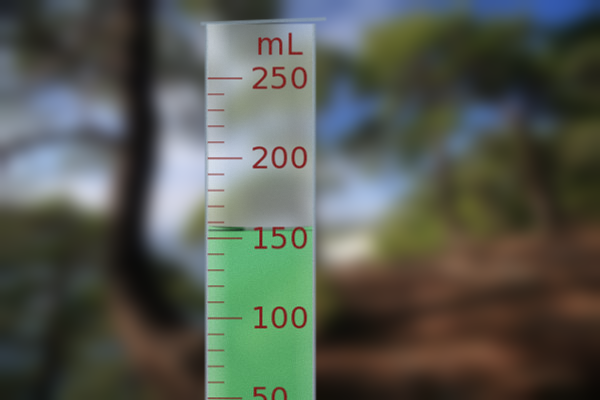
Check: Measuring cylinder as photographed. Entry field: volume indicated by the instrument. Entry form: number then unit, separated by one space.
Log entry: 155 mL
